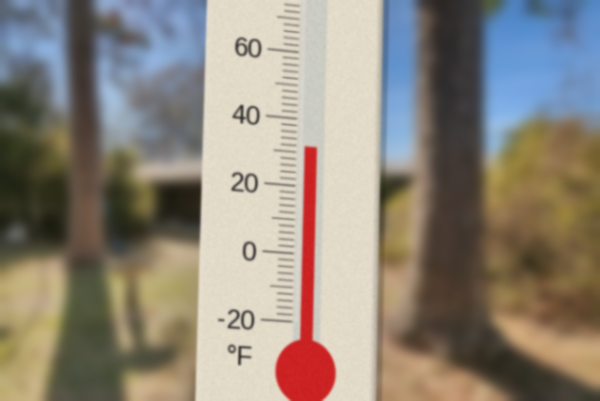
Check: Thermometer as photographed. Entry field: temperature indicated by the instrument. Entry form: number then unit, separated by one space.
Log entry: 32 °F
